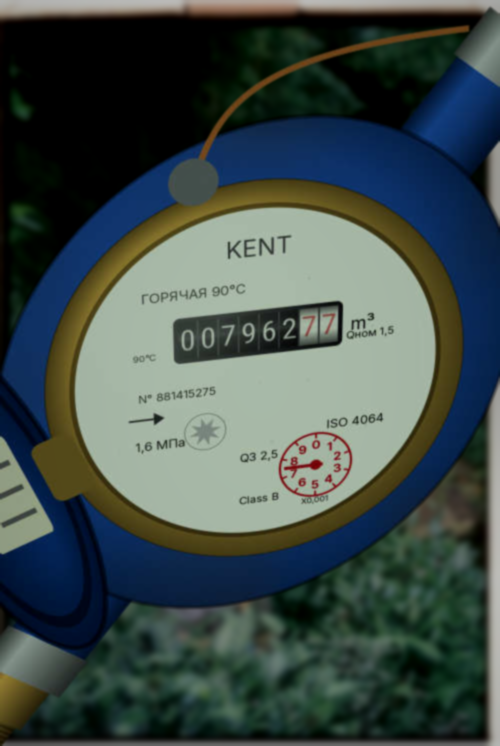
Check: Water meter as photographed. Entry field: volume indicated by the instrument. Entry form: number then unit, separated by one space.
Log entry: 7962.777 m³
